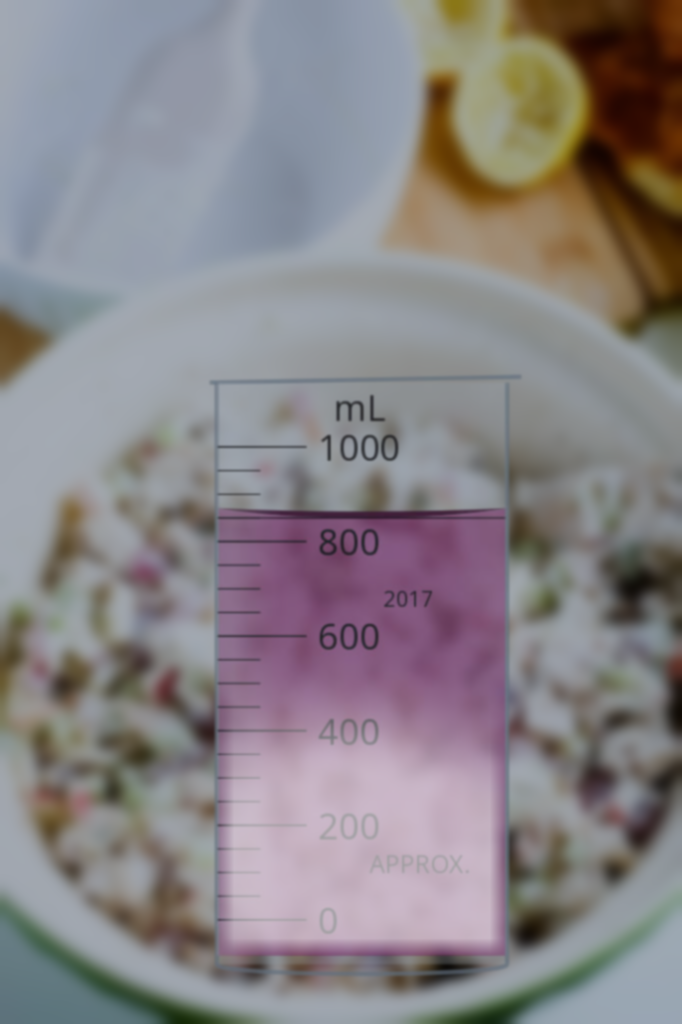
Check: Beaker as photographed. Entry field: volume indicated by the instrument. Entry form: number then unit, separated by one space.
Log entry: 850 mL
